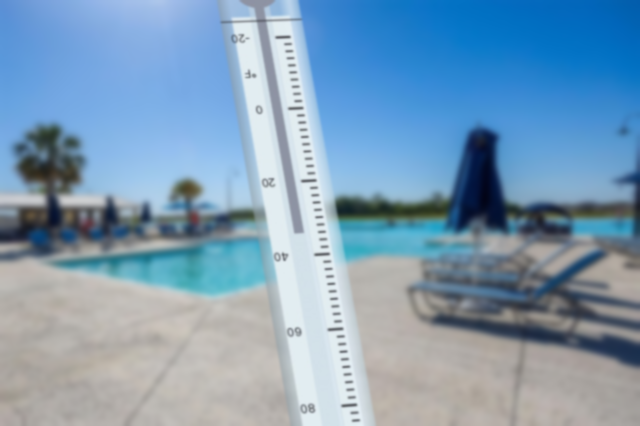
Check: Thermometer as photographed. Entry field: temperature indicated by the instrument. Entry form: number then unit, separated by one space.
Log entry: 34 °F
